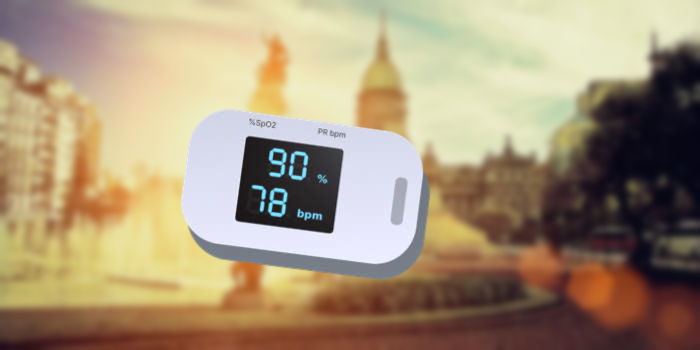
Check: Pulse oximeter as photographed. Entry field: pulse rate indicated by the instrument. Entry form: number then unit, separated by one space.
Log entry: 78 bpm
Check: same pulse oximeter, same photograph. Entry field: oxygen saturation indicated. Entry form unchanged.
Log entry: 90 %
